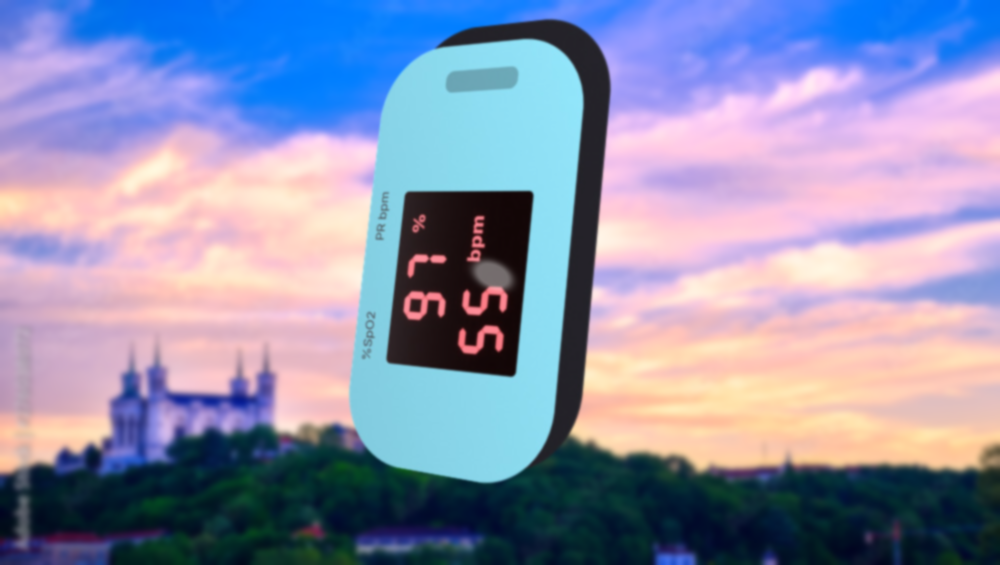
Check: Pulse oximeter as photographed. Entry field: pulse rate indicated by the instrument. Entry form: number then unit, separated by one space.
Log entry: 55 bpm
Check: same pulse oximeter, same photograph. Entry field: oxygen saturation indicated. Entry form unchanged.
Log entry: 97 %
